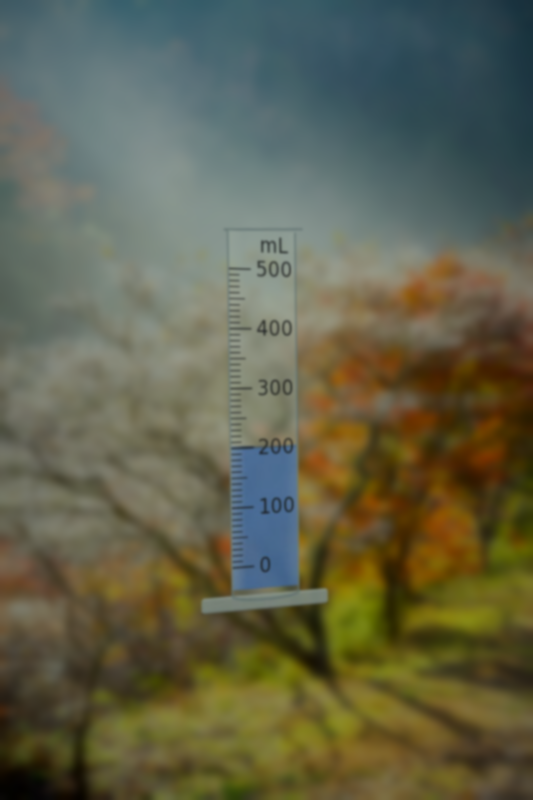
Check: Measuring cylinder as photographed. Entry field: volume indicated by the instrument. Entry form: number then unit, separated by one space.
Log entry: 200 mL
